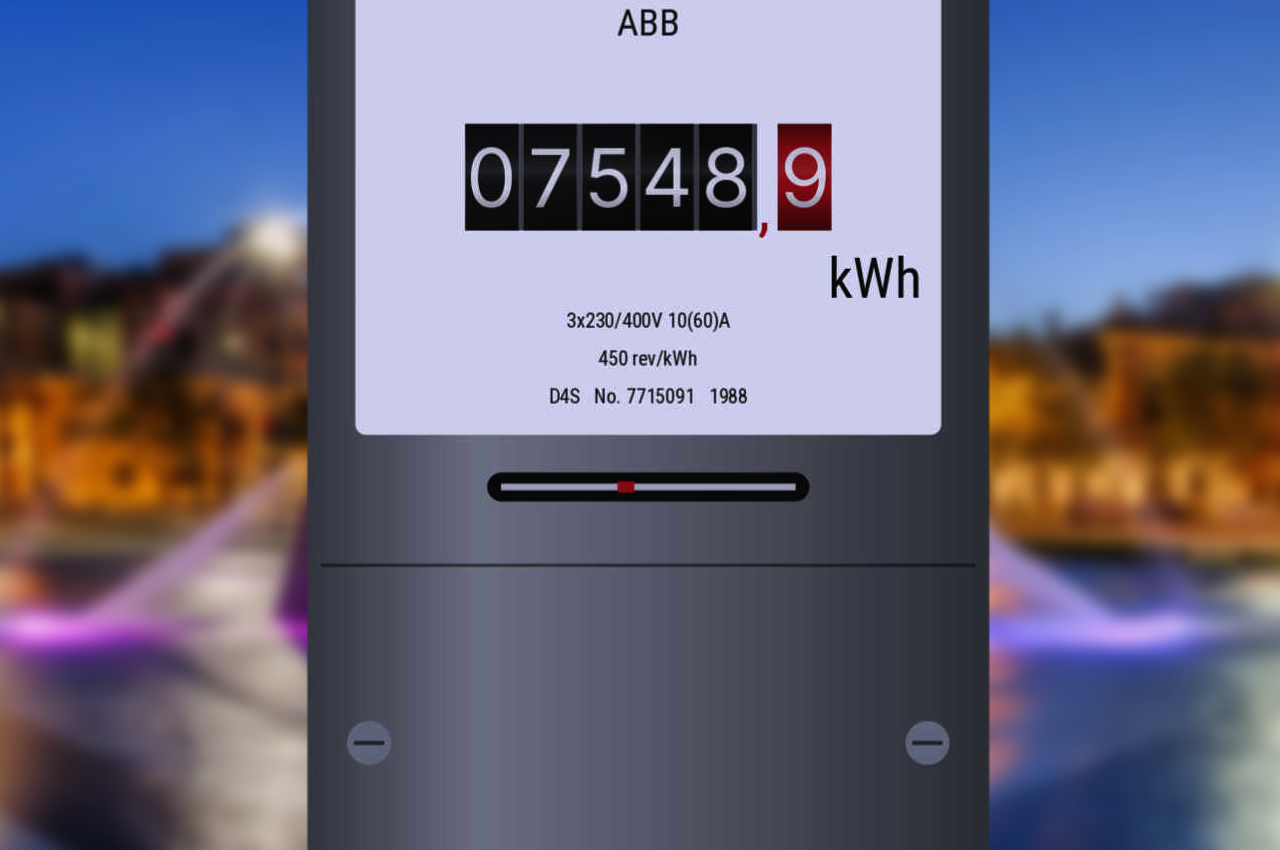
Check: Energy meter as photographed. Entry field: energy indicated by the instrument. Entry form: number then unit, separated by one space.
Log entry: 7548.9 kWh
